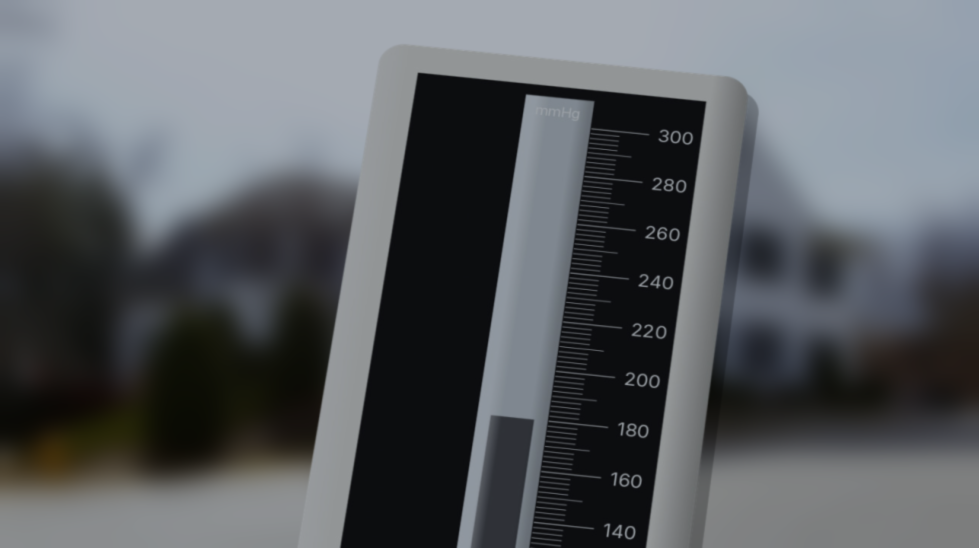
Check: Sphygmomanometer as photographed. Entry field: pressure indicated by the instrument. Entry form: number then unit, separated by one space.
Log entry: 180 mmHg
